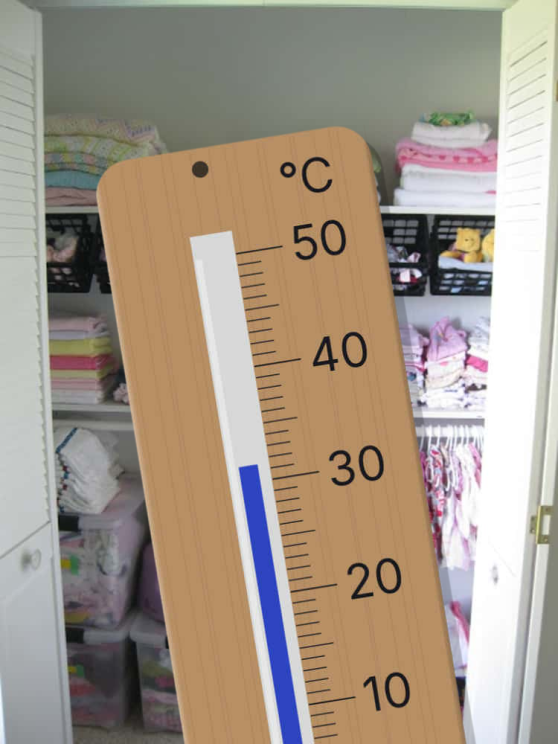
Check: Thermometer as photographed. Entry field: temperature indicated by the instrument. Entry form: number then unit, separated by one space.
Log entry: 31.5 °C
